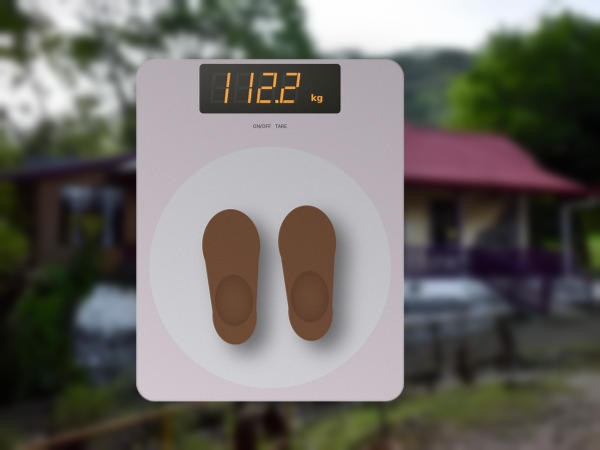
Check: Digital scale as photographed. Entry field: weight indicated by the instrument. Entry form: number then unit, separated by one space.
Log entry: 112.2 kg
